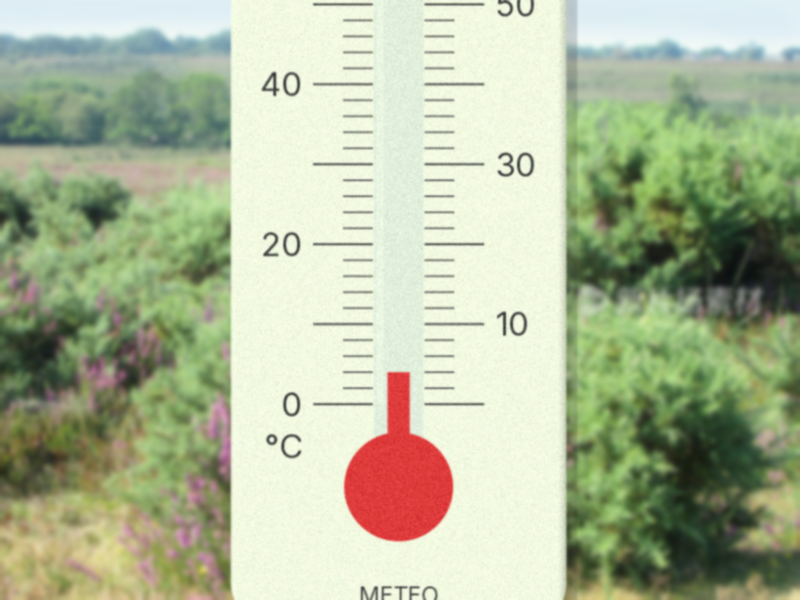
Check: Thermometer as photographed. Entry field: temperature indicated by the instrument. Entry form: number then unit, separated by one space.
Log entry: 4 °C
